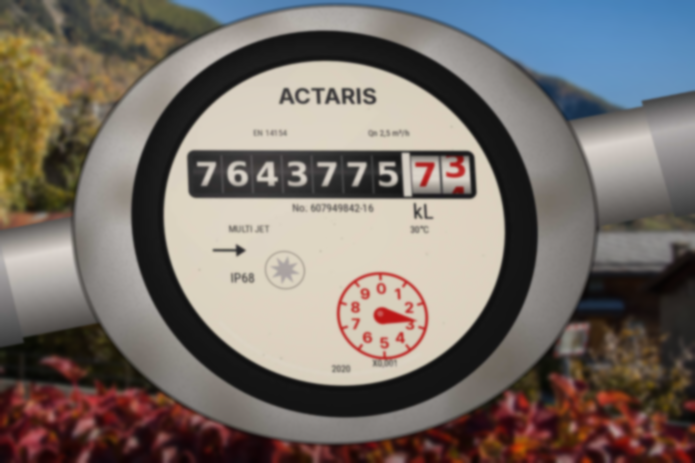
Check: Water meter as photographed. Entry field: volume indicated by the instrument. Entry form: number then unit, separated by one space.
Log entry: 7643775.732 kL
